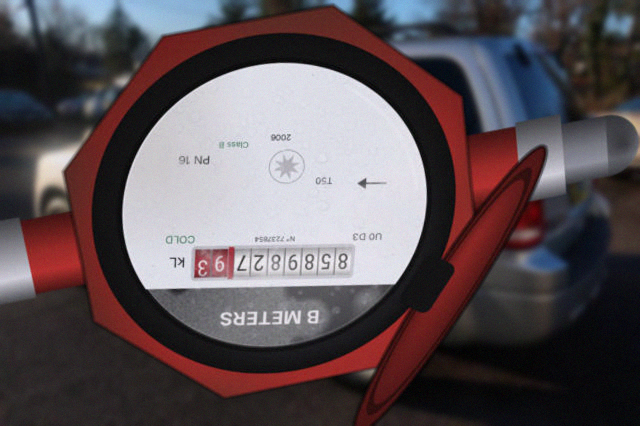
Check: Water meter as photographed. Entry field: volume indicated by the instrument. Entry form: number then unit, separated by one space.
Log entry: 8589827.93 kL
